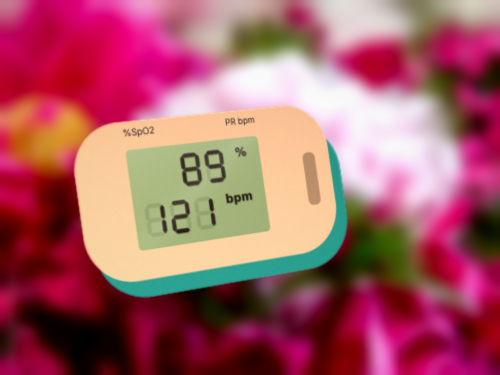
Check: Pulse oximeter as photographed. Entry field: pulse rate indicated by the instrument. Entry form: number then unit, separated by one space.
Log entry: 121 bpm
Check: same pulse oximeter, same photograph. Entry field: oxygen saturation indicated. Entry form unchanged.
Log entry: 89 %
